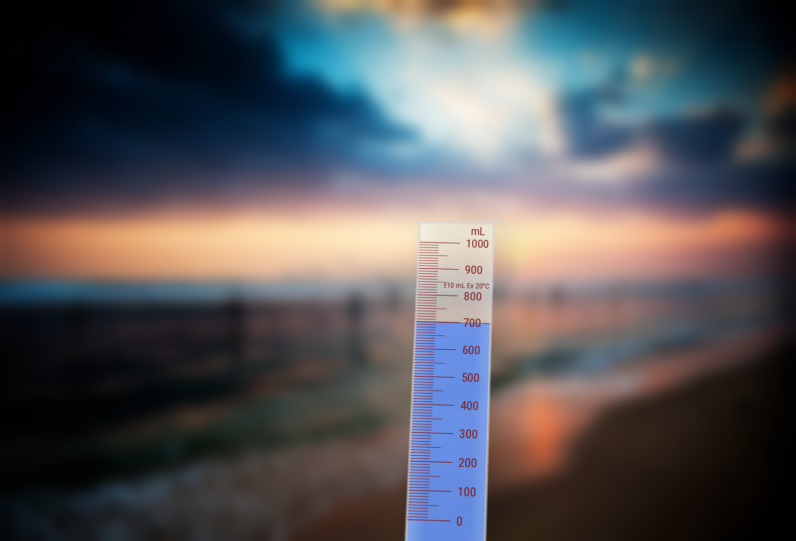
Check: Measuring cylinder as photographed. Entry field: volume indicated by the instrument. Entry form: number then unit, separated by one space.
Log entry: 700 mL
